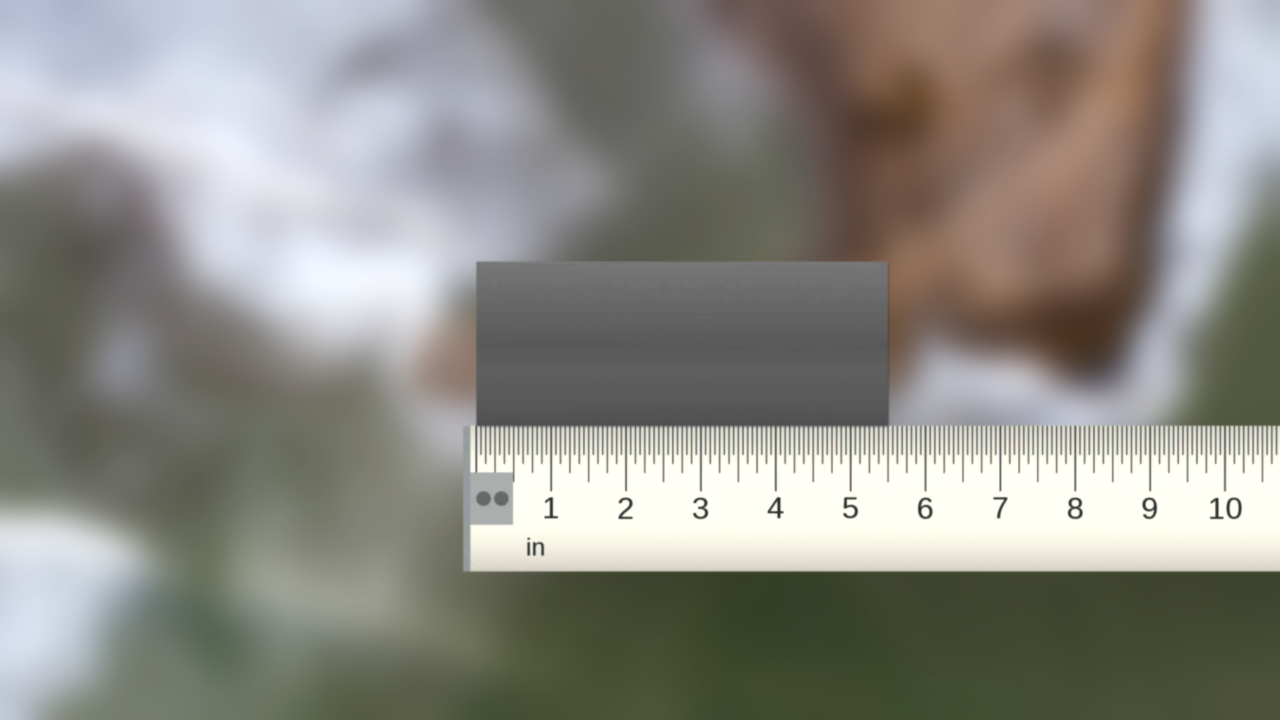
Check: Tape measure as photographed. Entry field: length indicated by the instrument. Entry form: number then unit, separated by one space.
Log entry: 5.5 in
